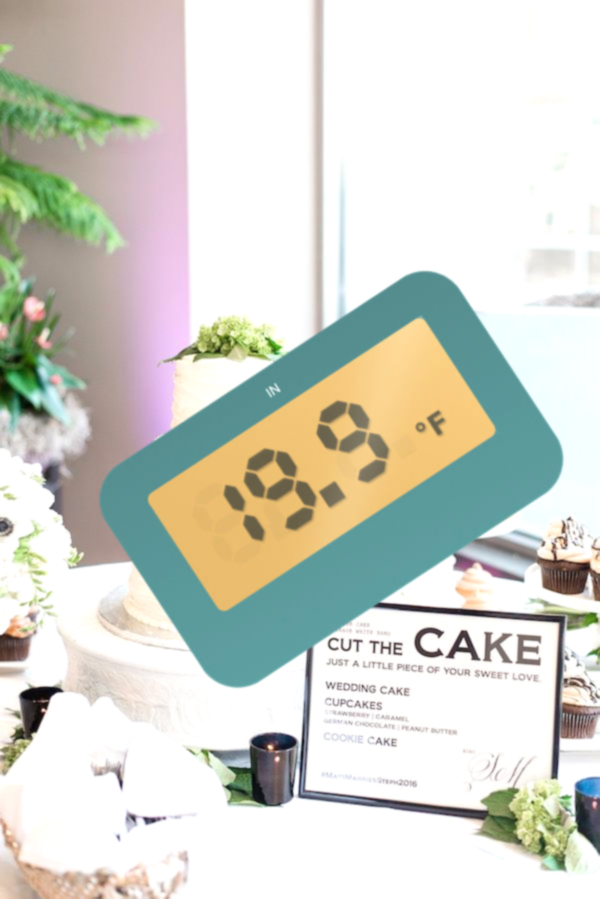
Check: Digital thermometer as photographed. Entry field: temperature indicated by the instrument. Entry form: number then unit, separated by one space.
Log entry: 19.9 °F
